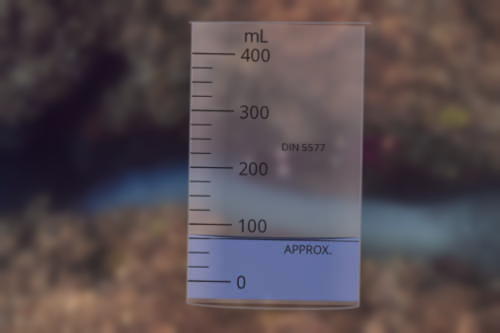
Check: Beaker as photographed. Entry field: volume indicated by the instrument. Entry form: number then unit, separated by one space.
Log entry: 75 mL
